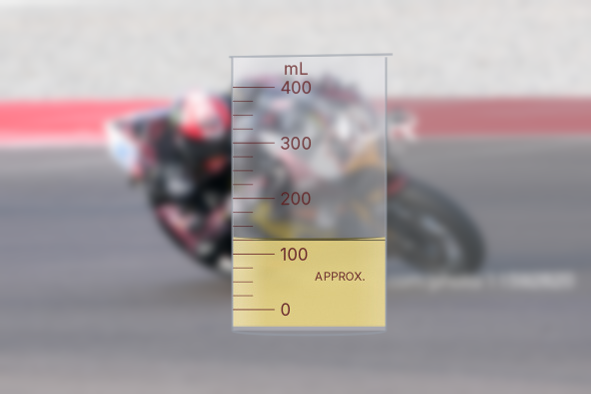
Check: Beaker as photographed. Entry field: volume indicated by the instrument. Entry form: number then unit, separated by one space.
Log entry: 125 mL
